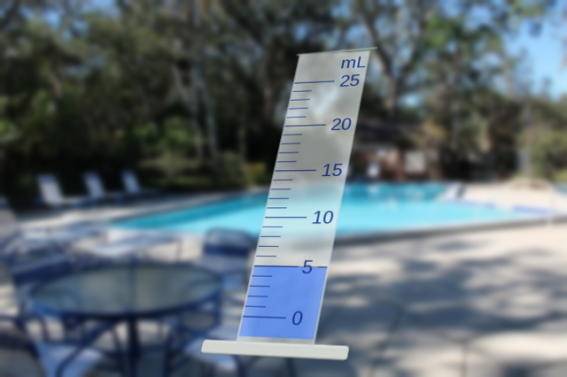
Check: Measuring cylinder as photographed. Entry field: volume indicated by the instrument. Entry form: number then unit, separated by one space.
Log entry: 5 mL
